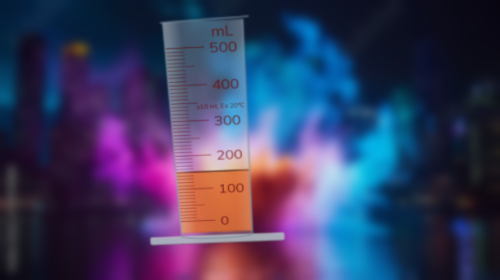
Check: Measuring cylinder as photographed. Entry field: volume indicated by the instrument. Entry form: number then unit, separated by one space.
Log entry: 150 mL
